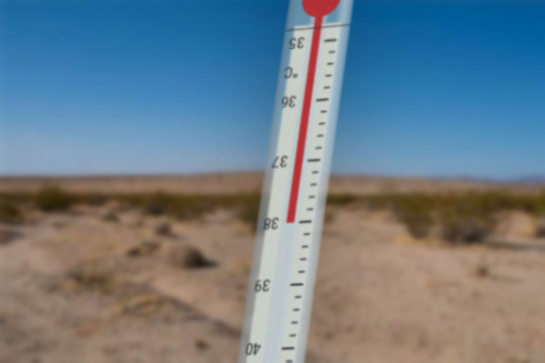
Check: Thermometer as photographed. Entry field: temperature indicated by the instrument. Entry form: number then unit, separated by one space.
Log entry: 38 °C
